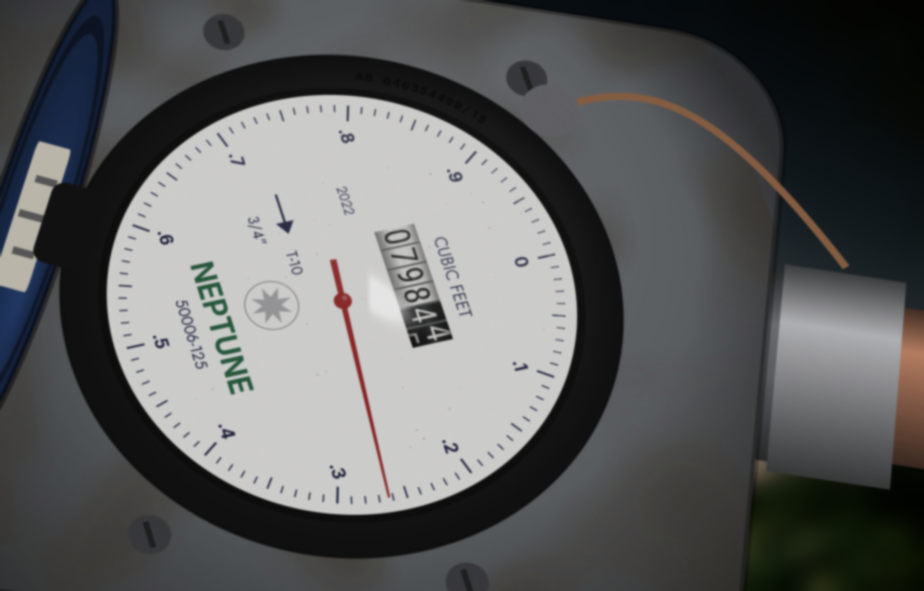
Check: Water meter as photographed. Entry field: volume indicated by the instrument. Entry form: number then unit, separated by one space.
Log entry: 79844.26 ft³
